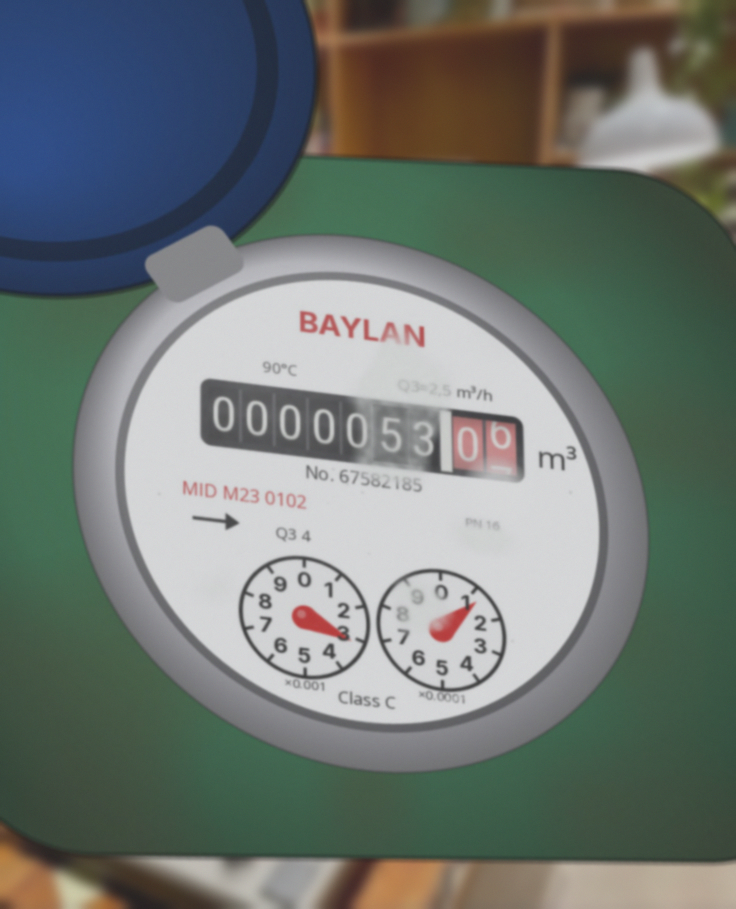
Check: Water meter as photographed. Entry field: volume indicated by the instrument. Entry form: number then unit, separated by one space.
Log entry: 53.0631 m³
